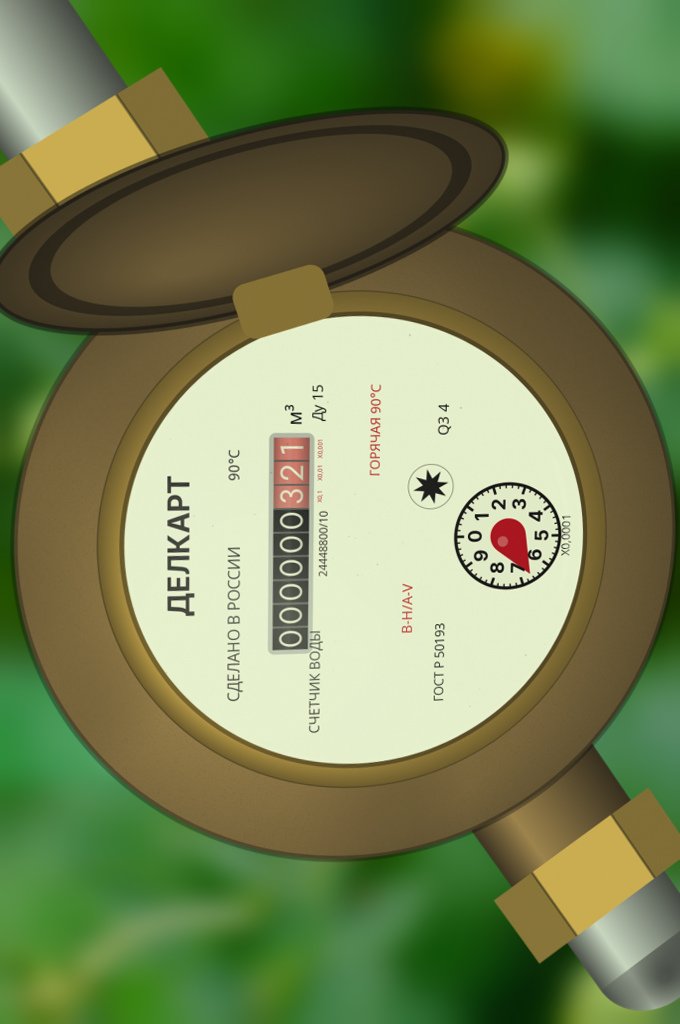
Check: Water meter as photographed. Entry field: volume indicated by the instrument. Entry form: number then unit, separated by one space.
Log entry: 0.3216 m³
